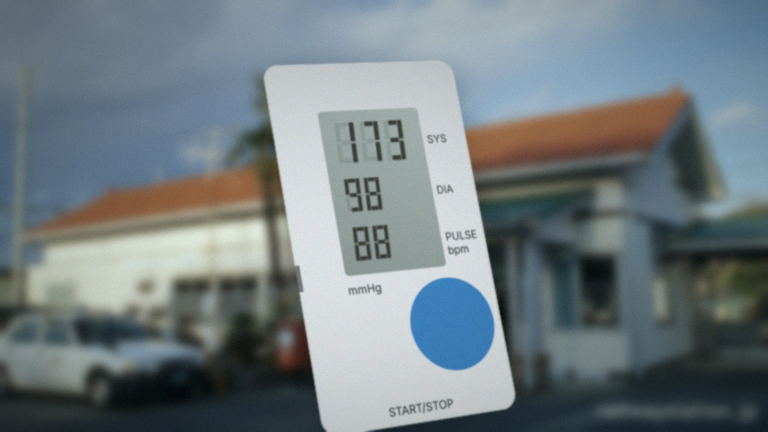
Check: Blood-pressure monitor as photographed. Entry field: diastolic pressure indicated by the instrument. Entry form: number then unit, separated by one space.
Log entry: 98 mmHg
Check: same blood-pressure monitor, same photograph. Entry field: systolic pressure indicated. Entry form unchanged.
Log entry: 173 mmHg
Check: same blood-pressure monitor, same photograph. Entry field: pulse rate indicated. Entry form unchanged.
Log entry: 88 bpm
